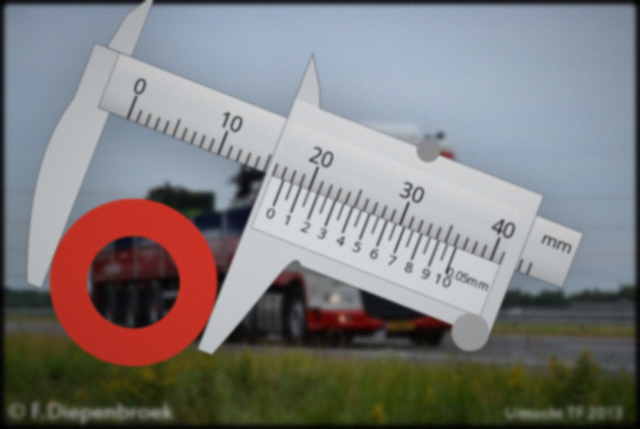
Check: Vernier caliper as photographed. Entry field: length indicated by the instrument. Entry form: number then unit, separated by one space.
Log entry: 17.2 mm
